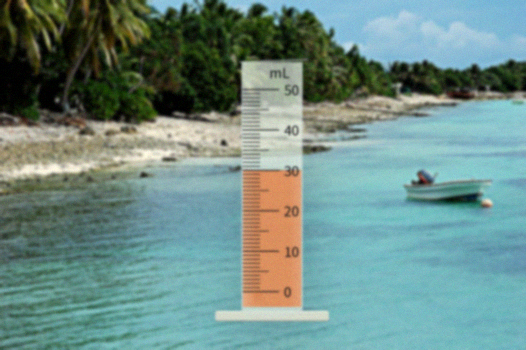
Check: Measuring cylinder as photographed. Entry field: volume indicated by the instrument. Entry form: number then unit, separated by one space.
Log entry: 30 mL
